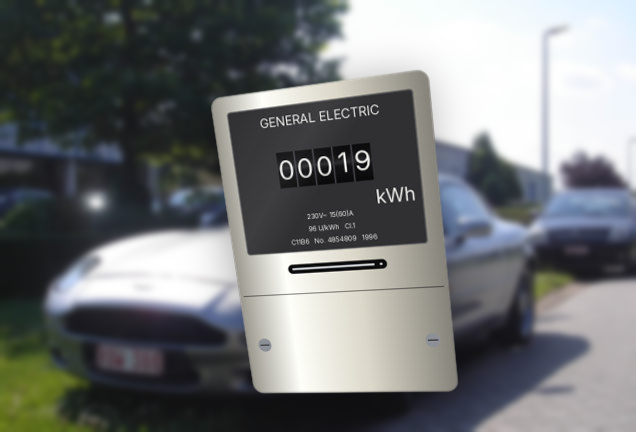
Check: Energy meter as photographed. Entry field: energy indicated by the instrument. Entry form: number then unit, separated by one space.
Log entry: 19 kWh
